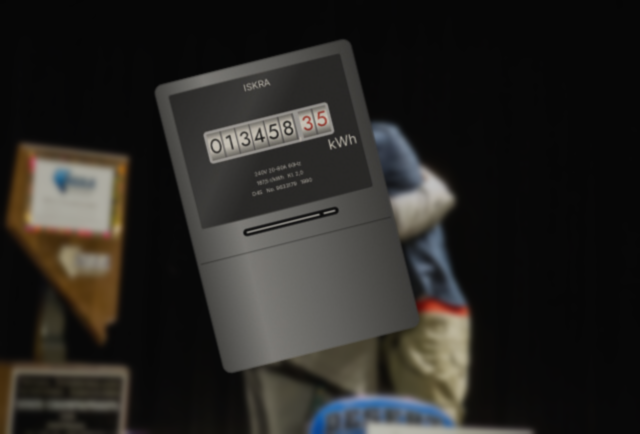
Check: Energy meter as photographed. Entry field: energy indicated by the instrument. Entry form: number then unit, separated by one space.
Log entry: 13458.35 kWh
